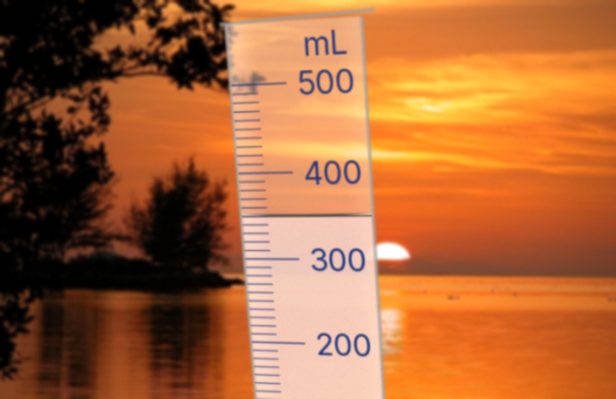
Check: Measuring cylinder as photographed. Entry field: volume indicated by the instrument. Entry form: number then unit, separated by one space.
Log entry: 350 mL
